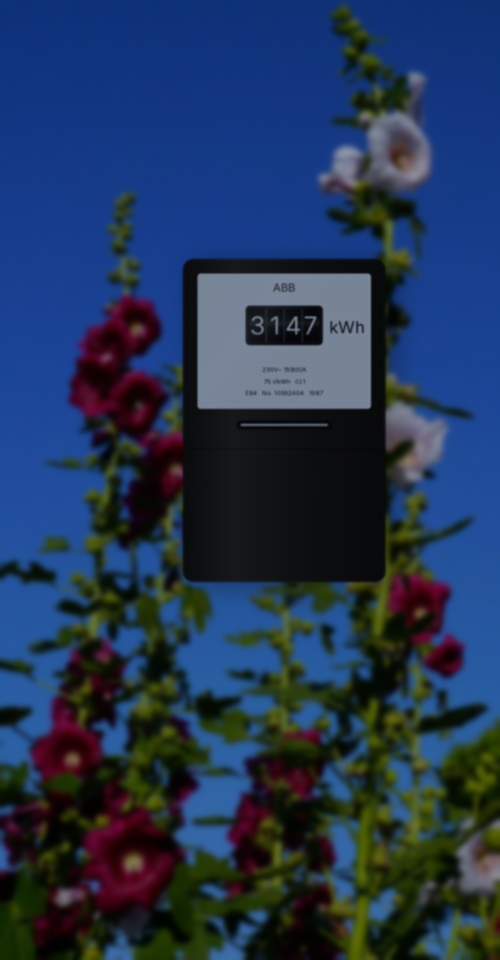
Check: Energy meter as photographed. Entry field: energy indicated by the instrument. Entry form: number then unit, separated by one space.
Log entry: 3147 kWh
